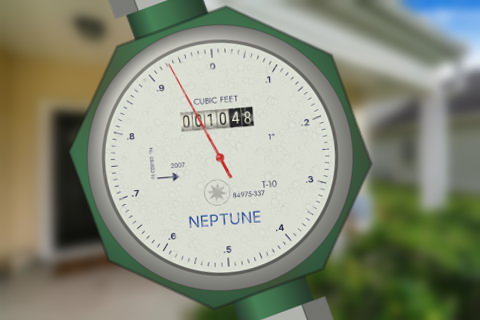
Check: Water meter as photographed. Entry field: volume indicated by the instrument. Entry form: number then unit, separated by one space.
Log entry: 1047.93 ft³
